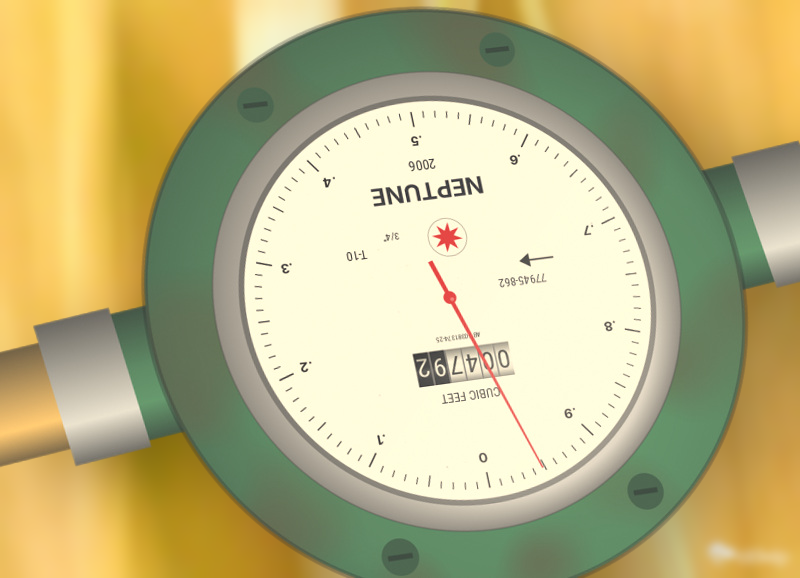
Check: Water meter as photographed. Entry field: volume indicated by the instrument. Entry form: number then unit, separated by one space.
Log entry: 4791.95 ft³
